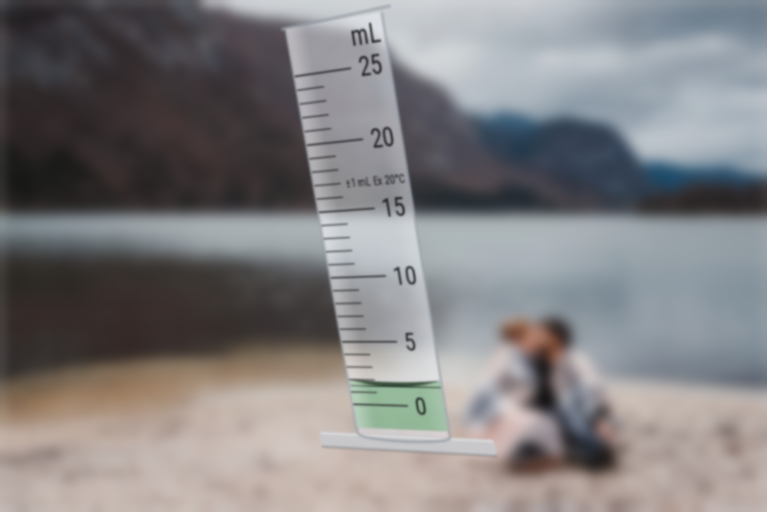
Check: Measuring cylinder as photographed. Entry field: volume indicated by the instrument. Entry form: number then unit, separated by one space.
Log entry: 1.5 mL
